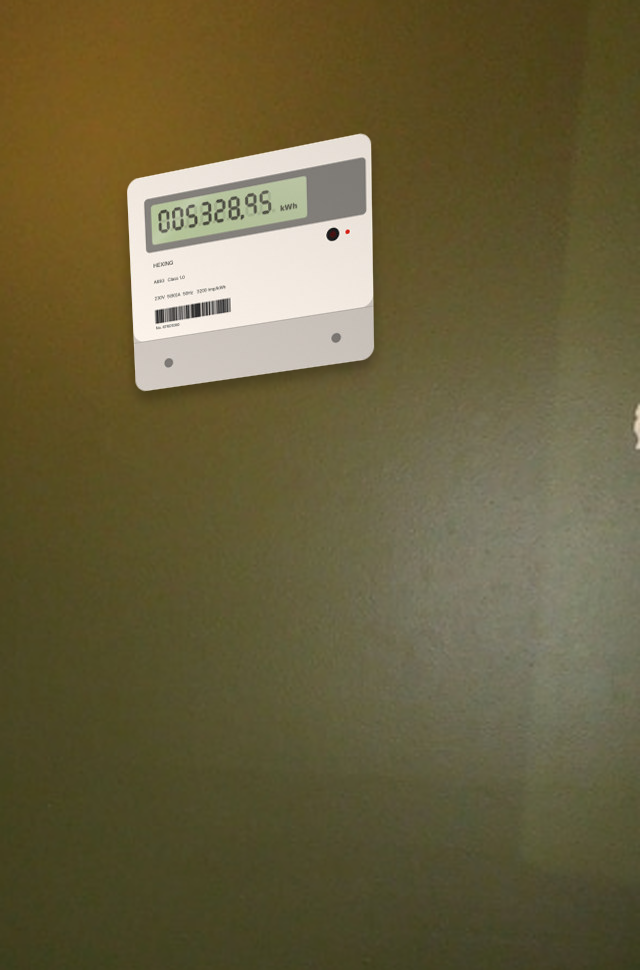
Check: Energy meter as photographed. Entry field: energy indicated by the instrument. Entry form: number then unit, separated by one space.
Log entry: 5328.95 kWh
